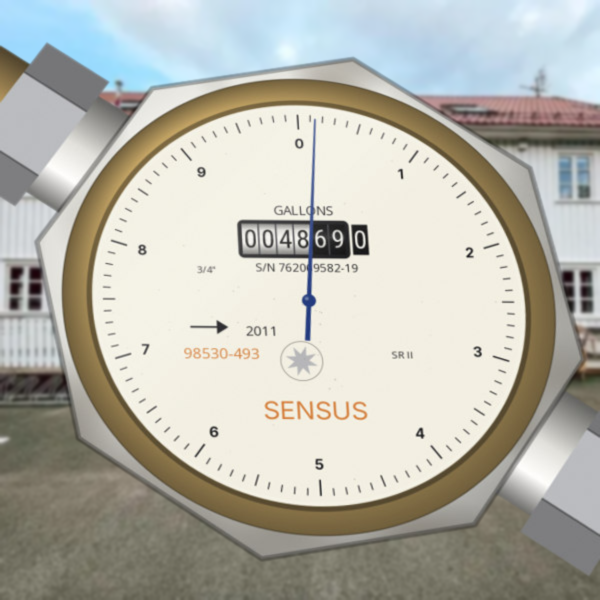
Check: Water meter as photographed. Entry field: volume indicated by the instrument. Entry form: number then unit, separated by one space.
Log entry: 48690.1 gal
